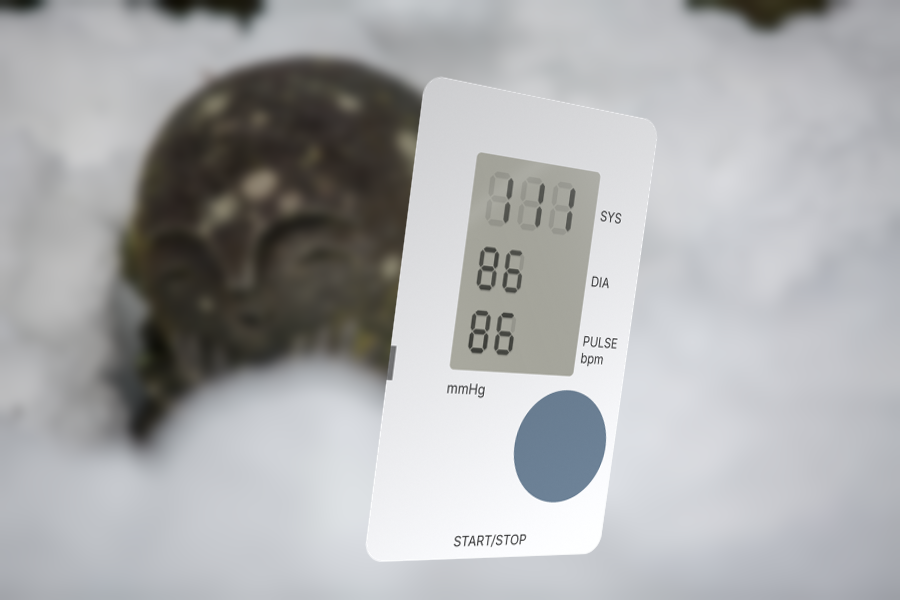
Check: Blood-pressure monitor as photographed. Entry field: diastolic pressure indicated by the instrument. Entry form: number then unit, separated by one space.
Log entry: 86 mmHg
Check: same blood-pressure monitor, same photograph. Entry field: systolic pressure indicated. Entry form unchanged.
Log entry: 111 mmHg
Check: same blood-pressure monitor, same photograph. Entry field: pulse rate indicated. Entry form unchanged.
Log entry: 86 bpm
